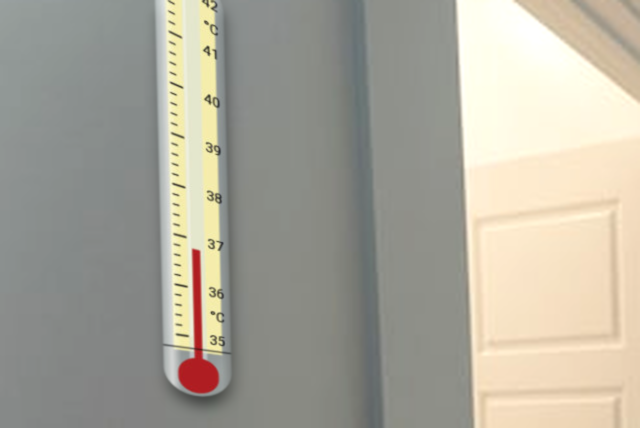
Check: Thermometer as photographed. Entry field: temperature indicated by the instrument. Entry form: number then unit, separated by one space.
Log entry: 36.8 °C
